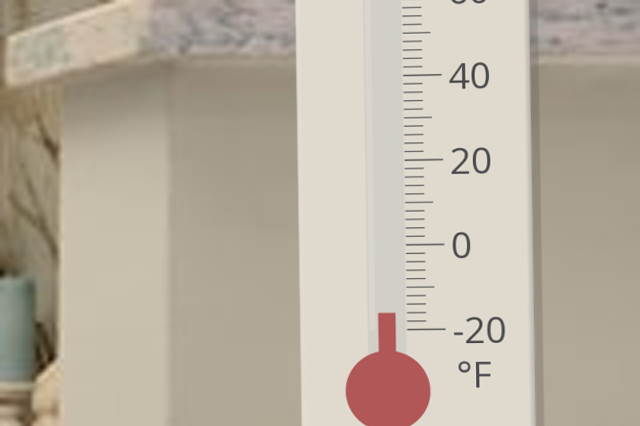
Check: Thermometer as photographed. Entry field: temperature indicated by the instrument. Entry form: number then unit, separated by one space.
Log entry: -16 °F
